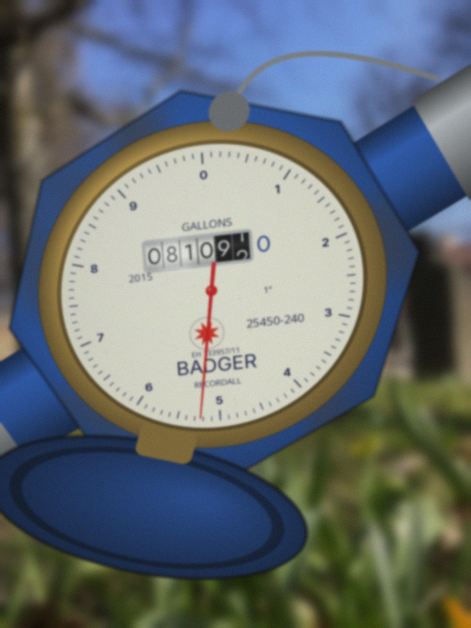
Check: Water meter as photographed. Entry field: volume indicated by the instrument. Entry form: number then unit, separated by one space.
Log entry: 810915.2 gal
